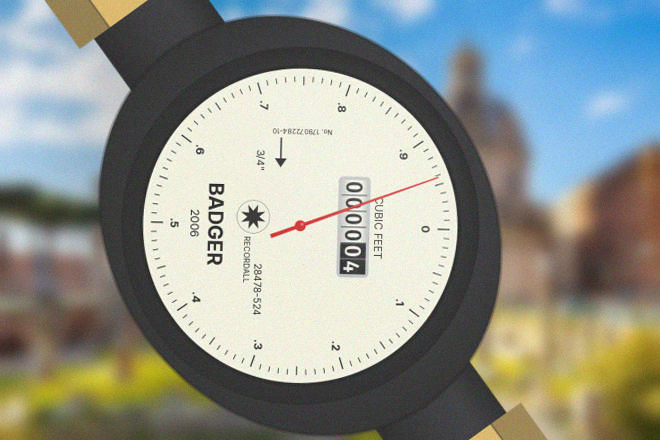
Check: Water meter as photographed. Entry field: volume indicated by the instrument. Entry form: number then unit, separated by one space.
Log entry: 3.94 ft³
